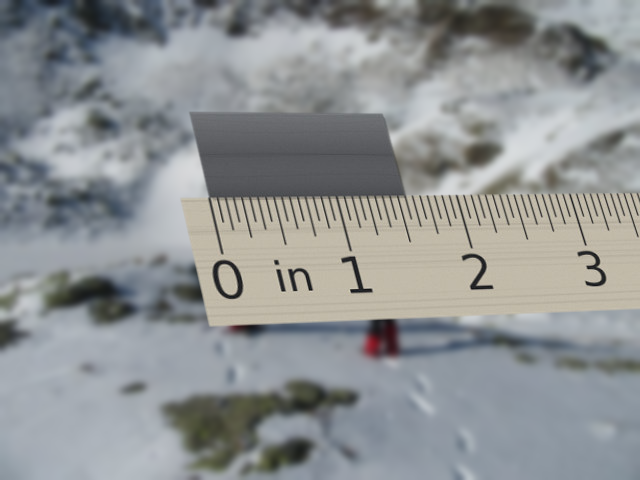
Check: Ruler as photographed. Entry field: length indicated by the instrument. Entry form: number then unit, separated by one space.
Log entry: 1.5625 in
